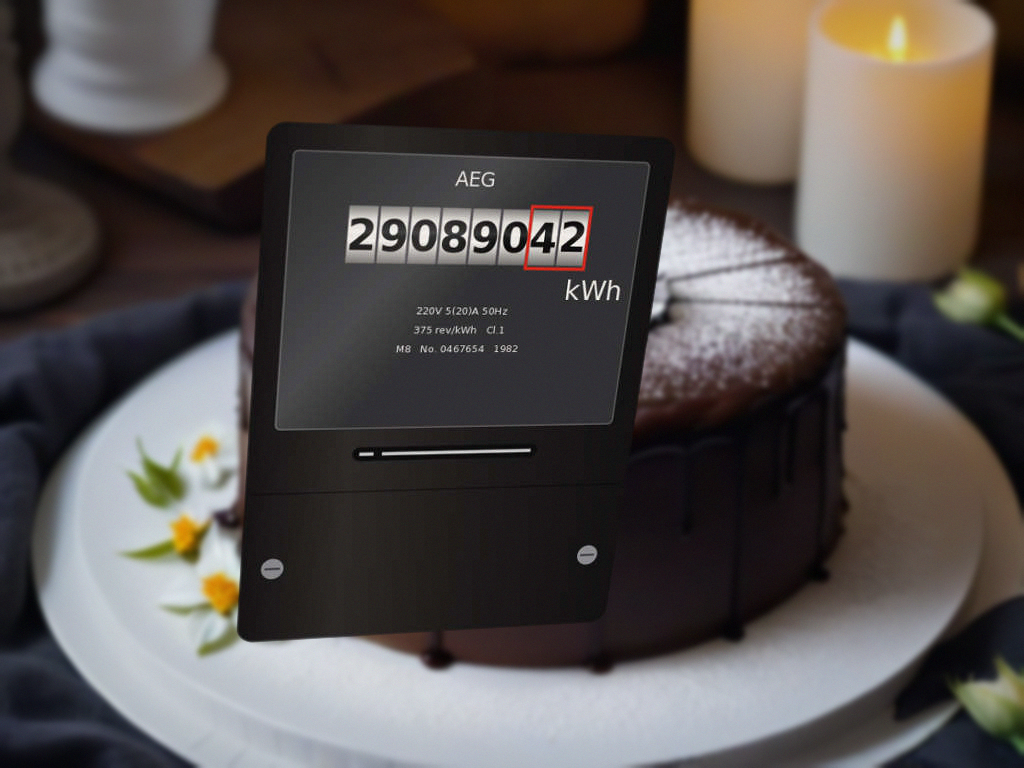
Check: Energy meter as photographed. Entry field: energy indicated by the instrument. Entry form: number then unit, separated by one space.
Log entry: 290890.42 kWh
